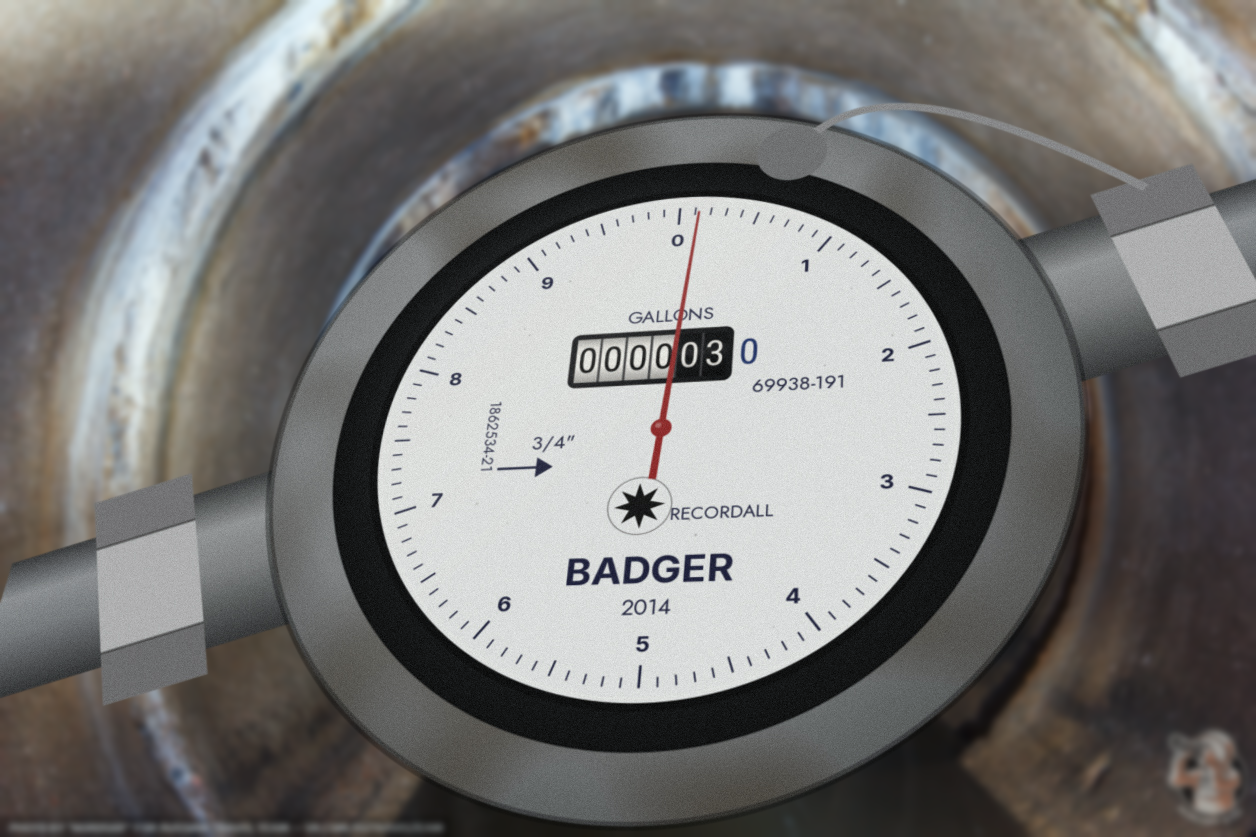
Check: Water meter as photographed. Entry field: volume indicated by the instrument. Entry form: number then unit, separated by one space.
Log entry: 30.1 gal
